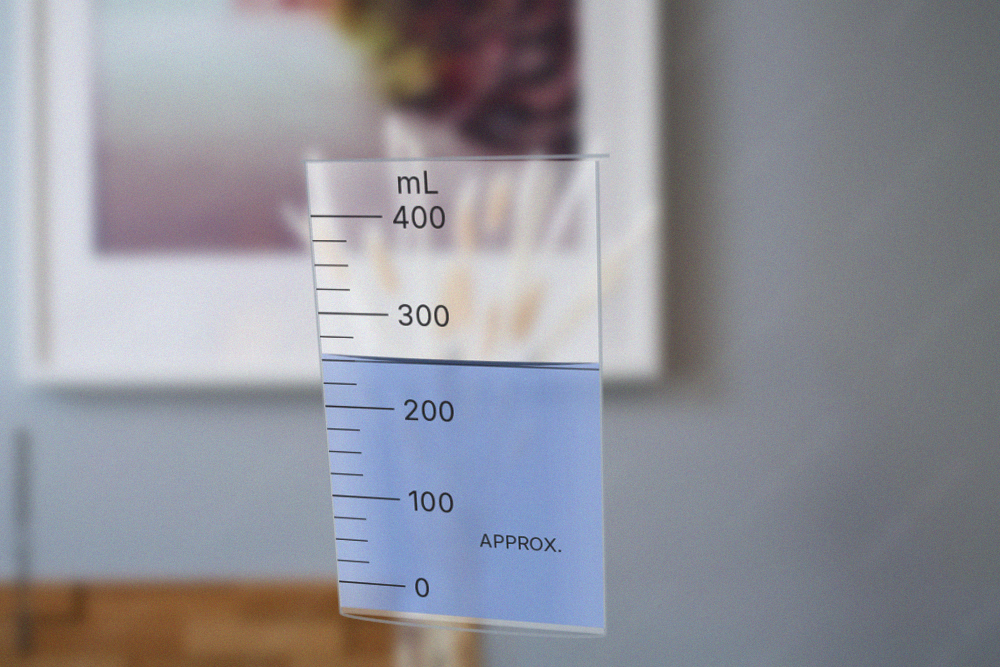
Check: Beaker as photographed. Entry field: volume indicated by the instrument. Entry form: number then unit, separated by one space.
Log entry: 250 mL
